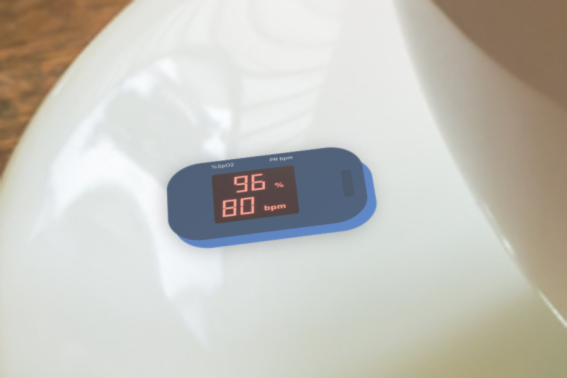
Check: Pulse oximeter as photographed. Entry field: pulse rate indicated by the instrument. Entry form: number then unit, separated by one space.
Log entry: 80 bpm
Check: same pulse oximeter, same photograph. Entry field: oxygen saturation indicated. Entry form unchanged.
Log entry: 96 %
